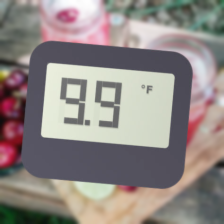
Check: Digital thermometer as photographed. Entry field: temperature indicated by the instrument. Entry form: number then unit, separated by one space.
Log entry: 9.9 °F
